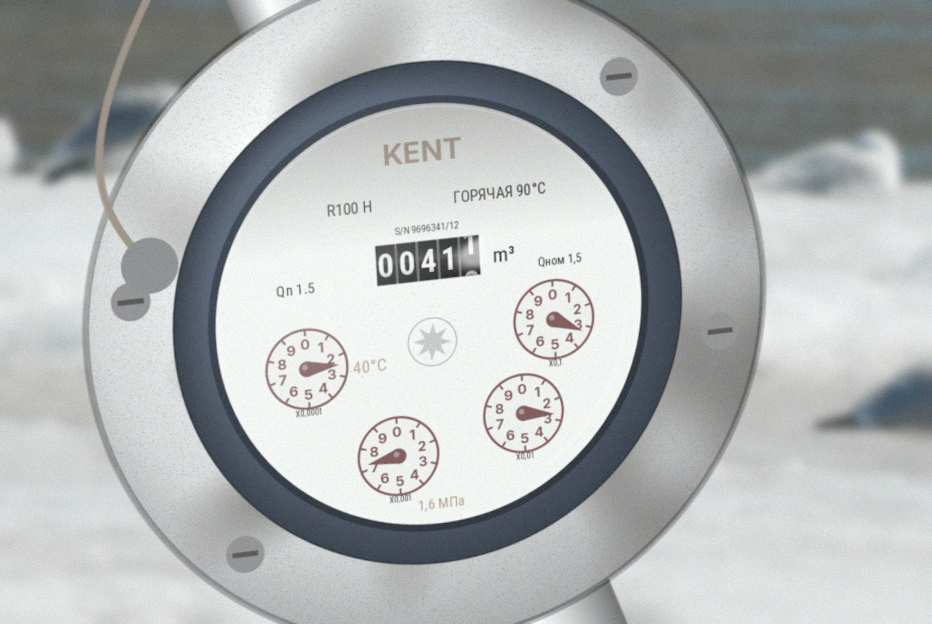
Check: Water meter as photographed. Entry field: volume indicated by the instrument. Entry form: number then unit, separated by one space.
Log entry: 411.3272 m³
